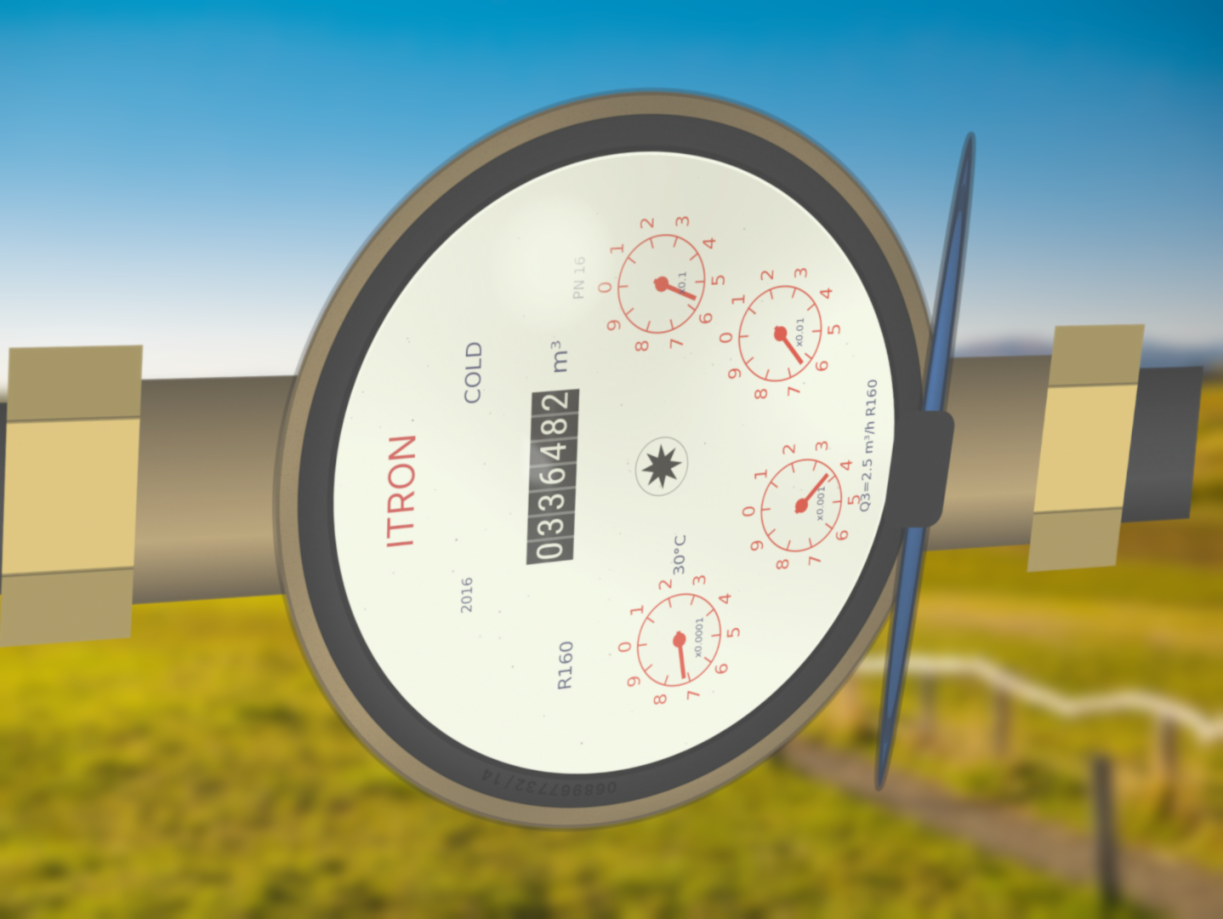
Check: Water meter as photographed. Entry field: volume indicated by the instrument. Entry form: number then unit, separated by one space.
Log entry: 336482.5637 m³
